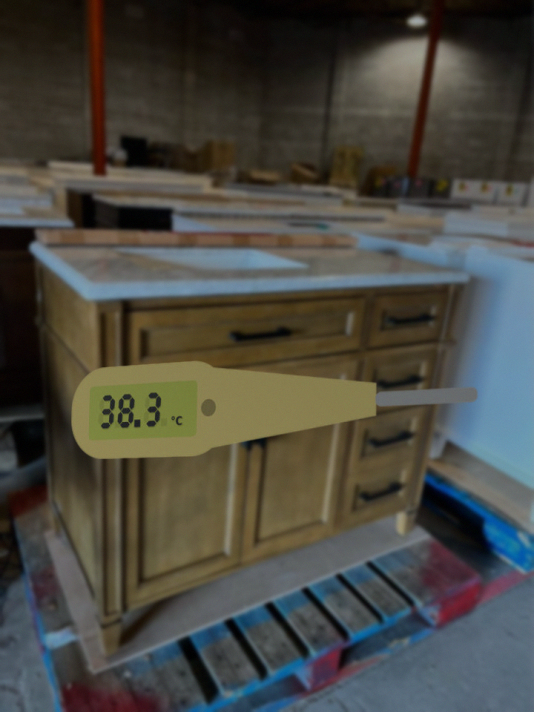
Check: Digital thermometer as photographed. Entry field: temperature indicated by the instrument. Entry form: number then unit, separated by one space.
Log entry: 38.3 °C
